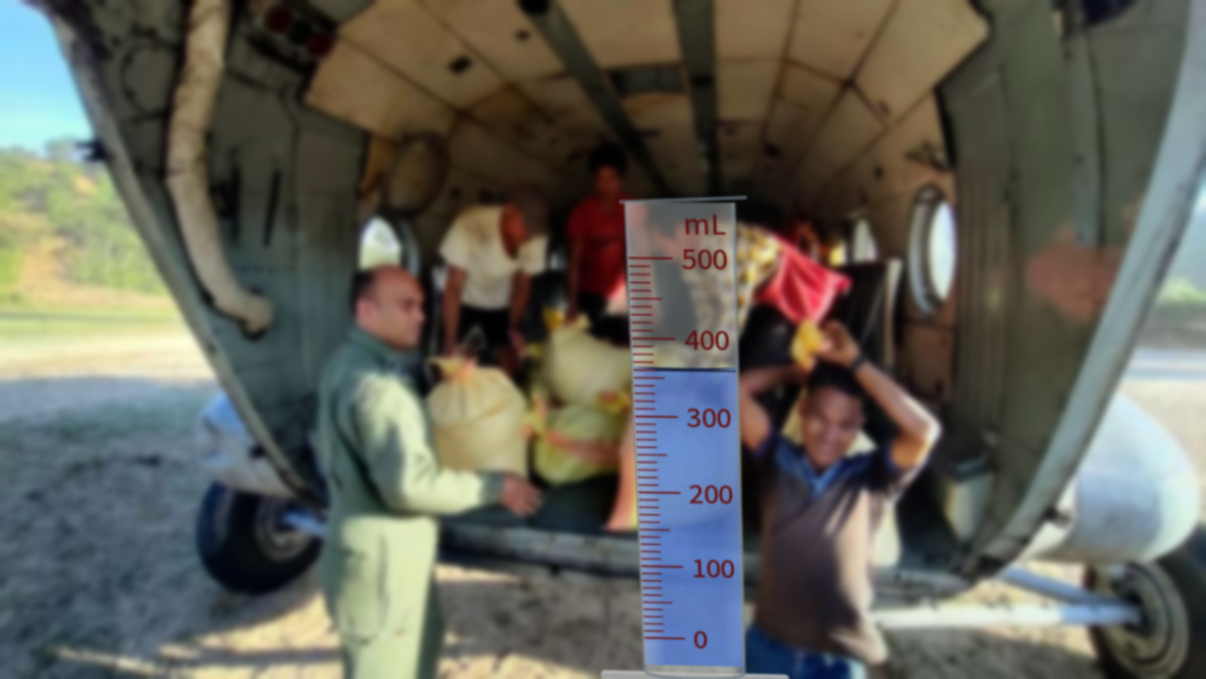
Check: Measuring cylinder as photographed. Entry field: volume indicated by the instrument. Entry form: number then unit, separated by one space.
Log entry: 360 mL
